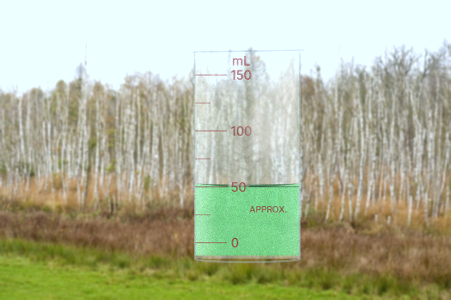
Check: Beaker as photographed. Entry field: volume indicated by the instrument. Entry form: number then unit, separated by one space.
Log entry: 50 mL
